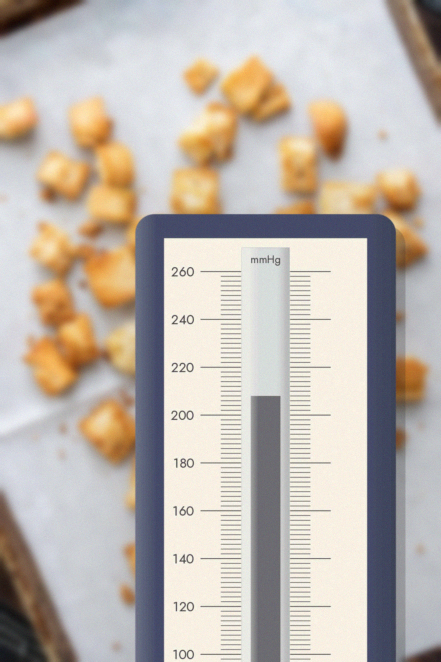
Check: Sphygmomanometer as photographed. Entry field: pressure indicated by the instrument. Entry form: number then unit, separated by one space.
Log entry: 208 mmHg
